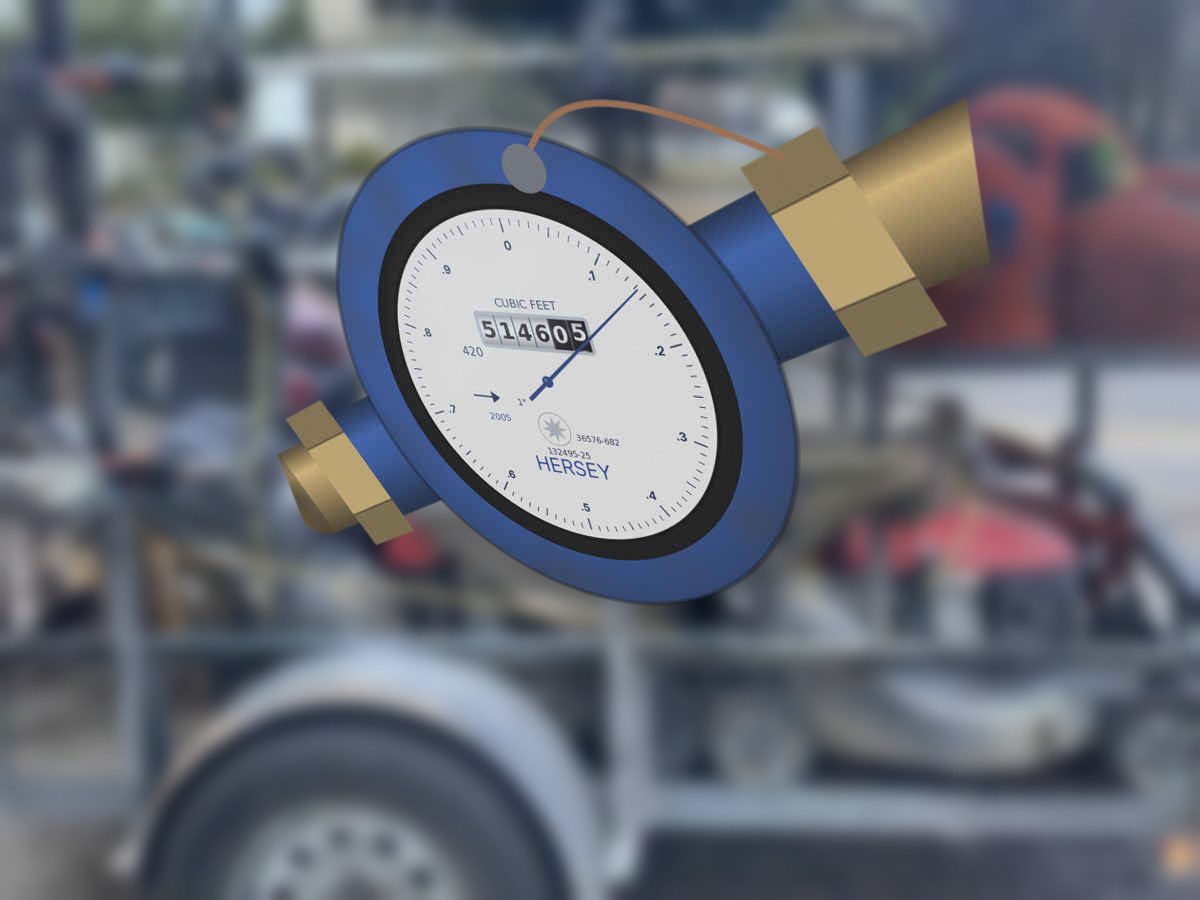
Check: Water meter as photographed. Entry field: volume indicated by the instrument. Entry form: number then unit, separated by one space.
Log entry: 514605.14 ft³
